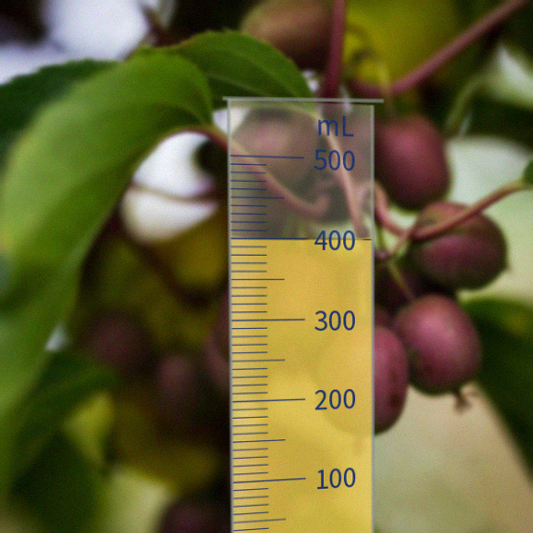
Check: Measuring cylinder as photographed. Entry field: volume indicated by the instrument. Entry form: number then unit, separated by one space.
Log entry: 400 mL
